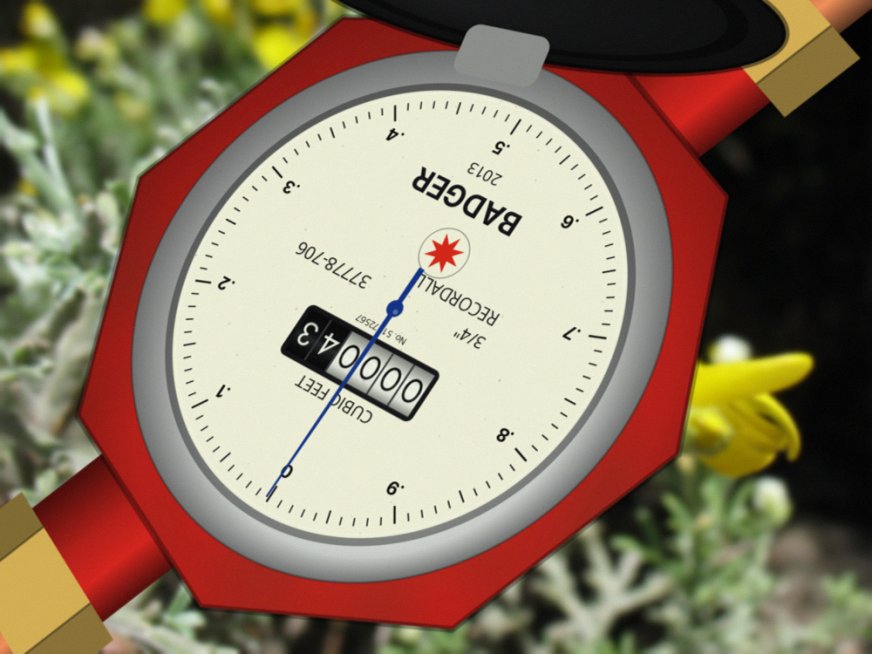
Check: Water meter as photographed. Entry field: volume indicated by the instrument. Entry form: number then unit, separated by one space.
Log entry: 43.00 ft³
